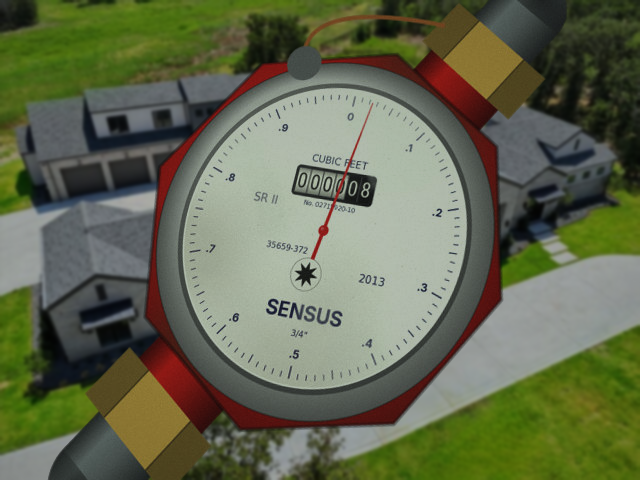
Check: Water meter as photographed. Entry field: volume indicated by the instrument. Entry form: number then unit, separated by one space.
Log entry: 8.02 ft³
